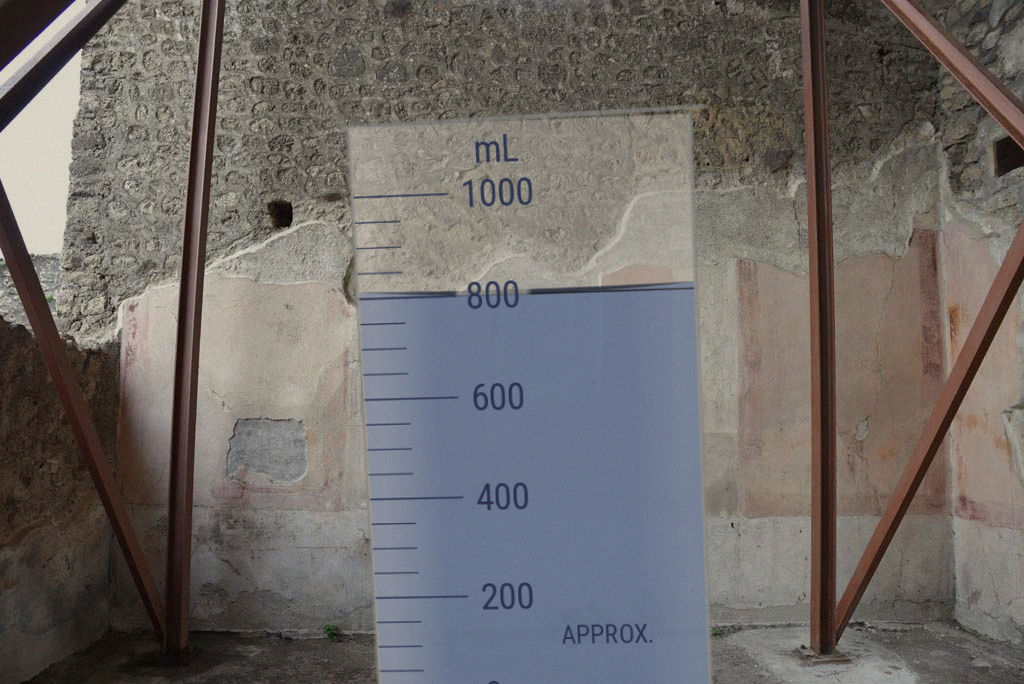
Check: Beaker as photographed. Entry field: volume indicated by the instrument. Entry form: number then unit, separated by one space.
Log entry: 800 mL
